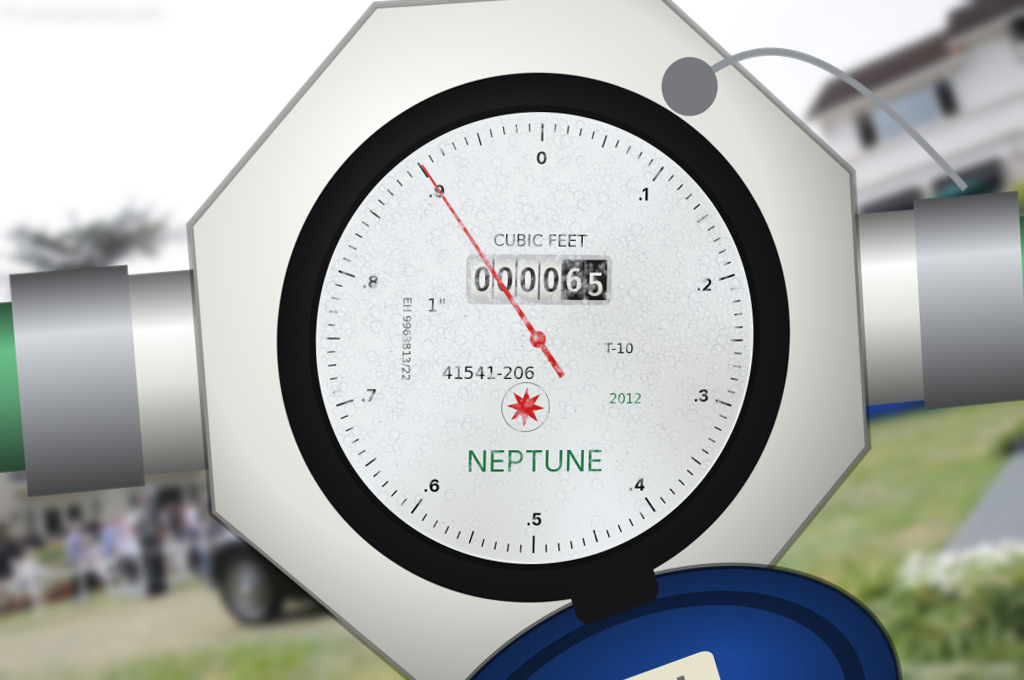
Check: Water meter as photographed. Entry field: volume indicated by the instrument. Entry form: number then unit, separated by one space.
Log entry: 64.90 ft³
